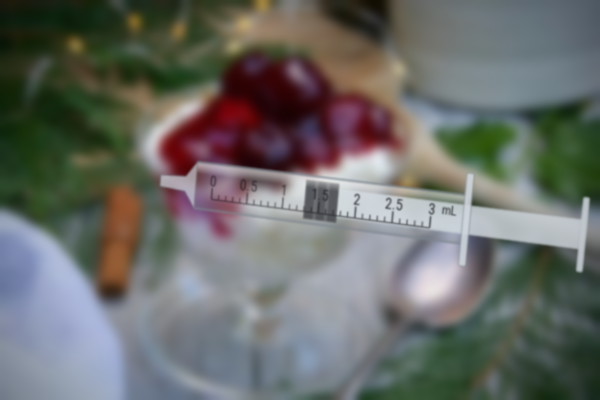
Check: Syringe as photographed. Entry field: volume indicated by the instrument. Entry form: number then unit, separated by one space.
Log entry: 1.3 mL
